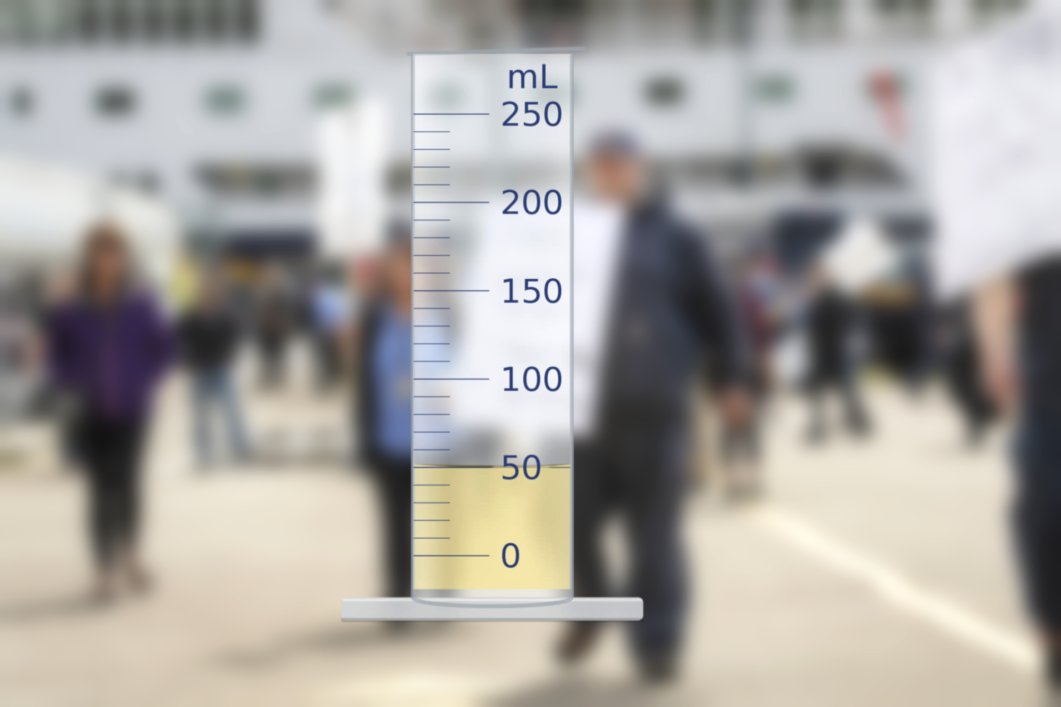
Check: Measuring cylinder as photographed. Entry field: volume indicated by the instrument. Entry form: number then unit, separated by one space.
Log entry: 50 mL
